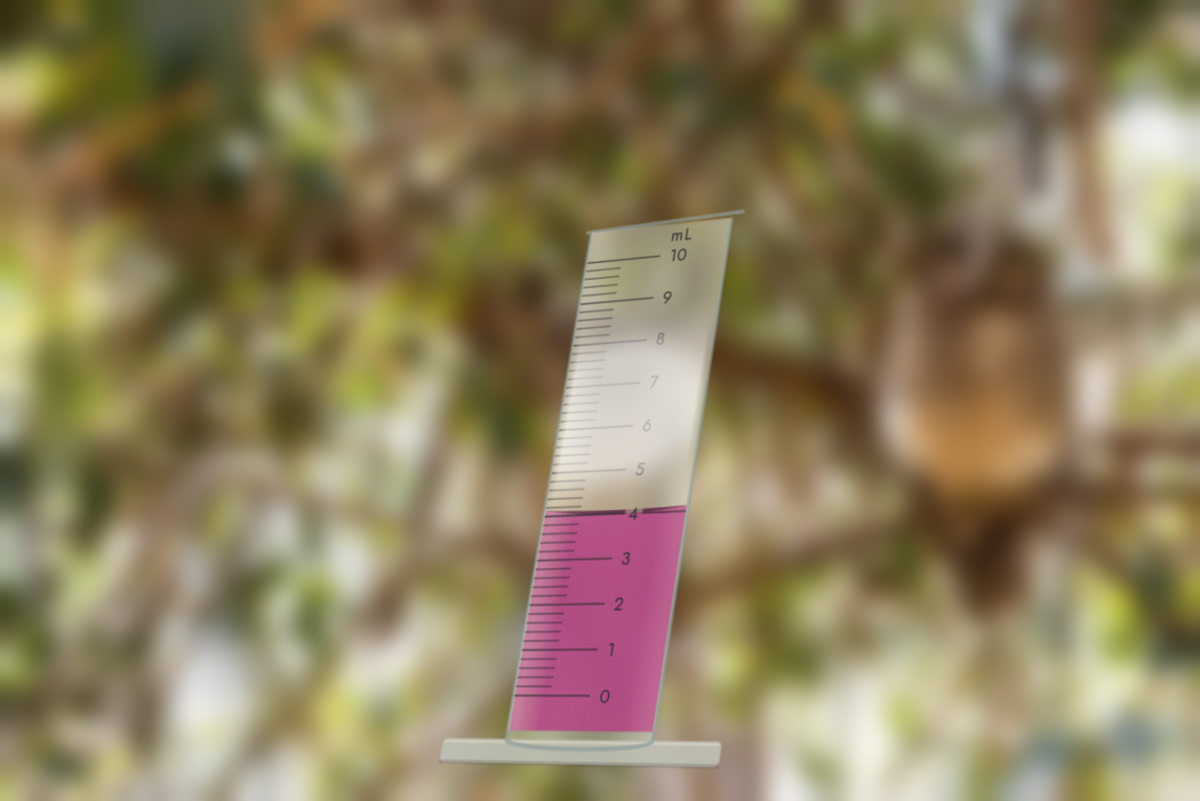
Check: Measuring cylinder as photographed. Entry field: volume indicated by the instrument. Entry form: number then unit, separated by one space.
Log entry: 4 mL
